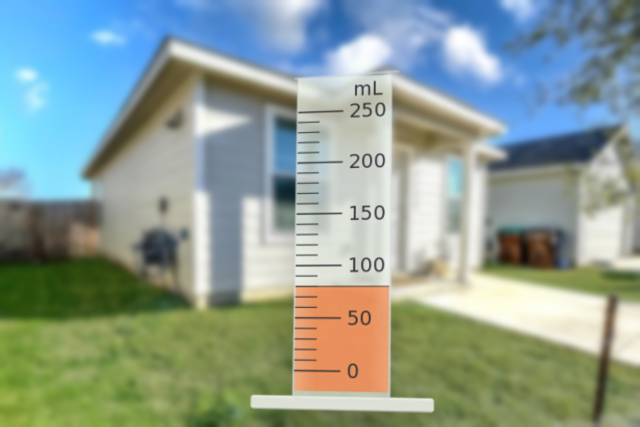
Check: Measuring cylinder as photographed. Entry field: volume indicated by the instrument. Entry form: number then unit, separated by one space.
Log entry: 80 mL
